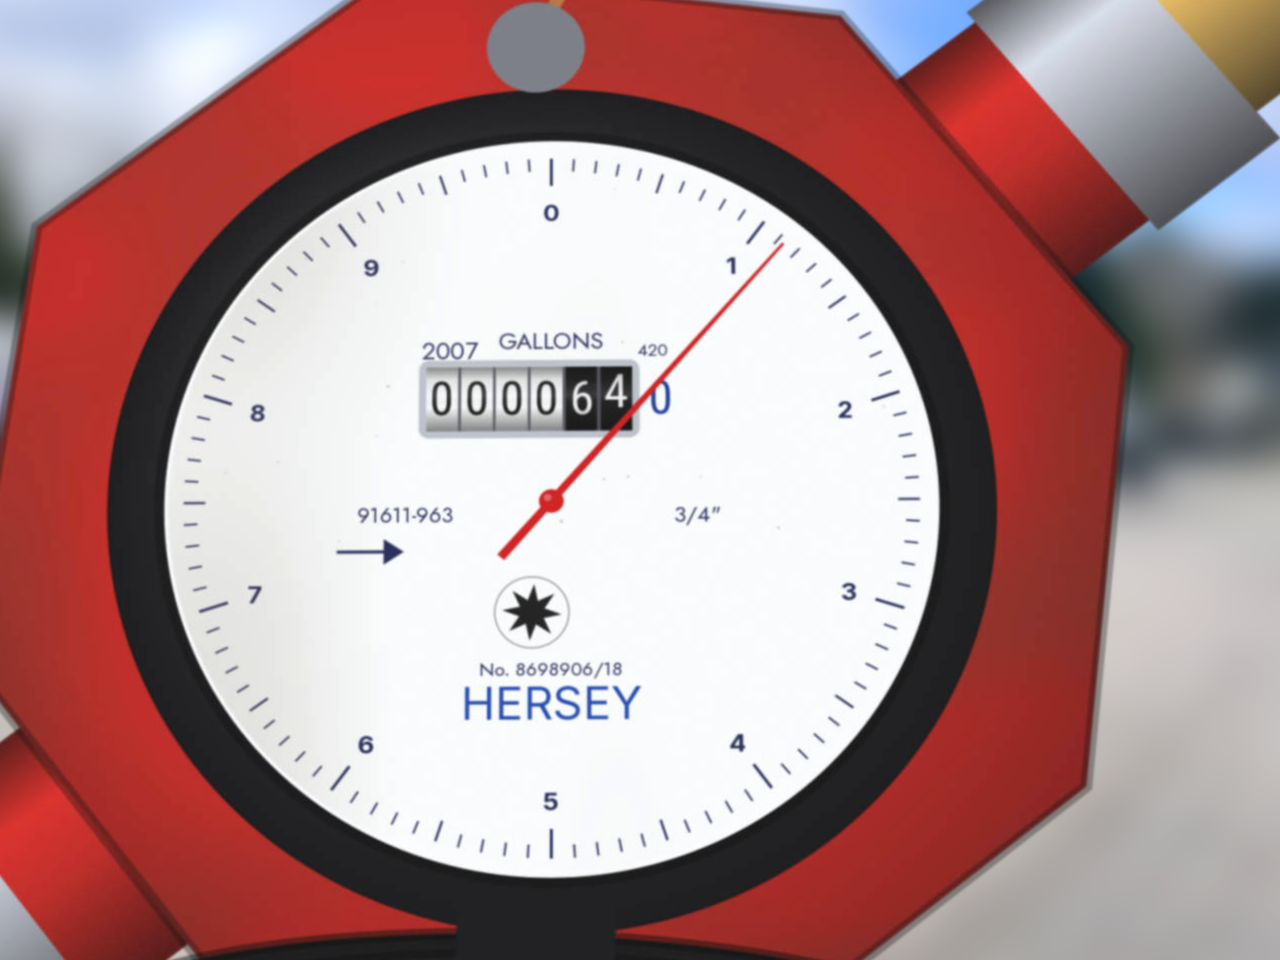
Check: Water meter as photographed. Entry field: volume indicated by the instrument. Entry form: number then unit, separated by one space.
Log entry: 641.1 gal
